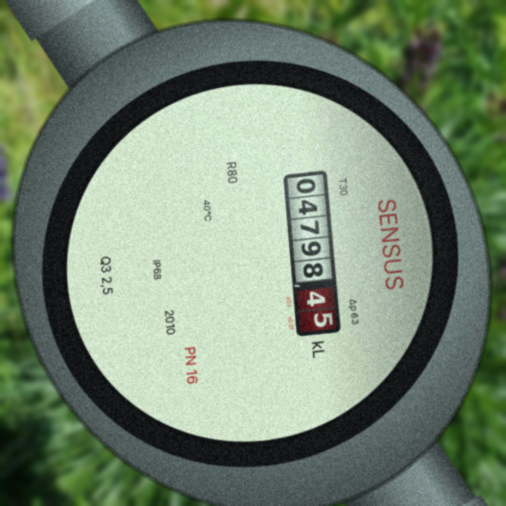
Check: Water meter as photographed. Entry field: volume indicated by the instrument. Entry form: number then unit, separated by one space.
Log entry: 4798.45 kL
